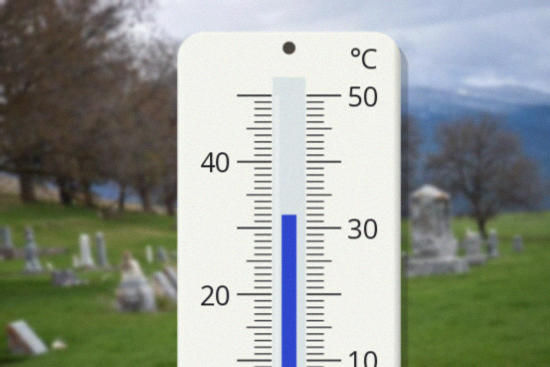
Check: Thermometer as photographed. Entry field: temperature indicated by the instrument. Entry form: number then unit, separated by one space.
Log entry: 32 °C
